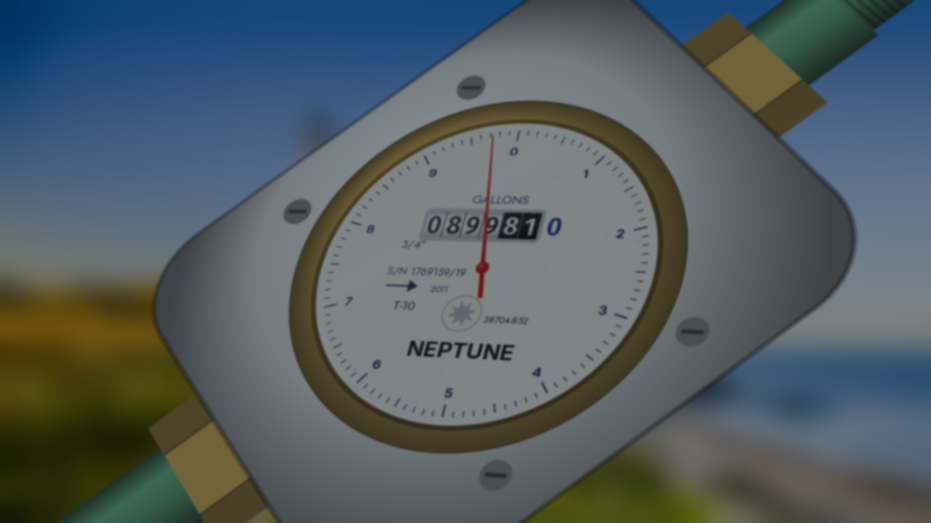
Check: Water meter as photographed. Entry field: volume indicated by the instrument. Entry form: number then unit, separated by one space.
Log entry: 899809.7 gal
